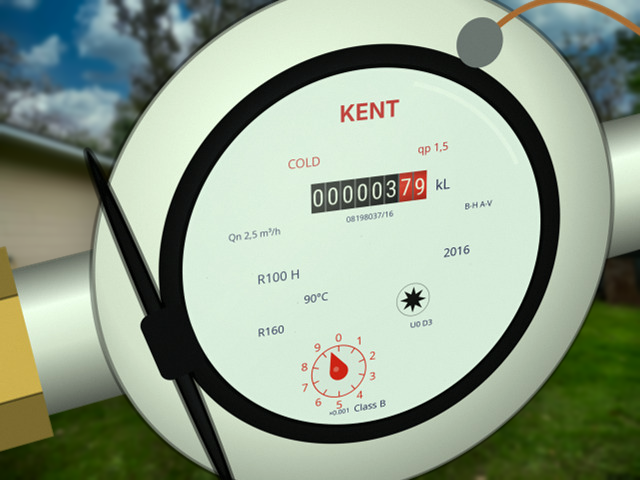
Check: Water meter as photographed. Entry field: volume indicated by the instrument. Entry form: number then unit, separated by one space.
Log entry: 3.789 kL
